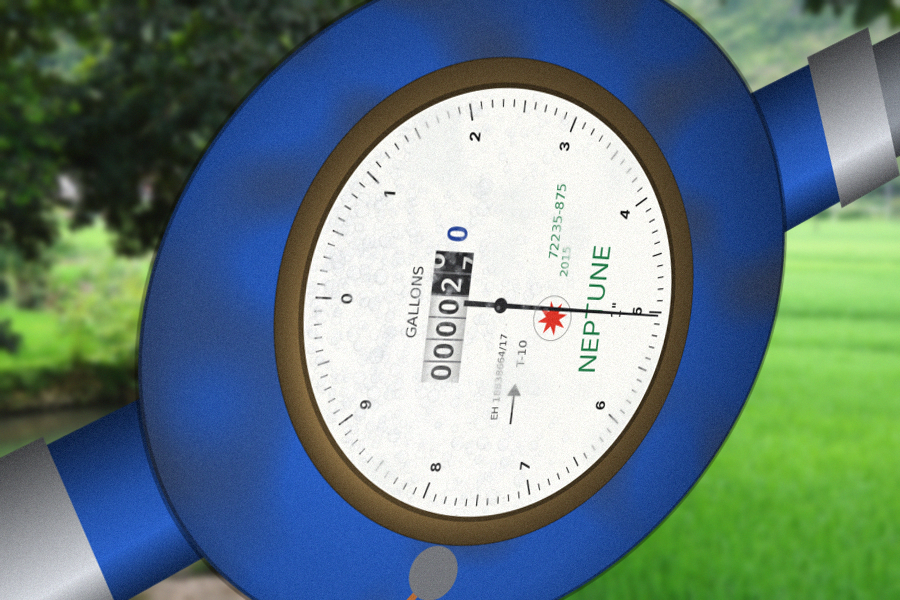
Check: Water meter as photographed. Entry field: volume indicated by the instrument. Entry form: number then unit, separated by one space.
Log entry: 265.0 gal
